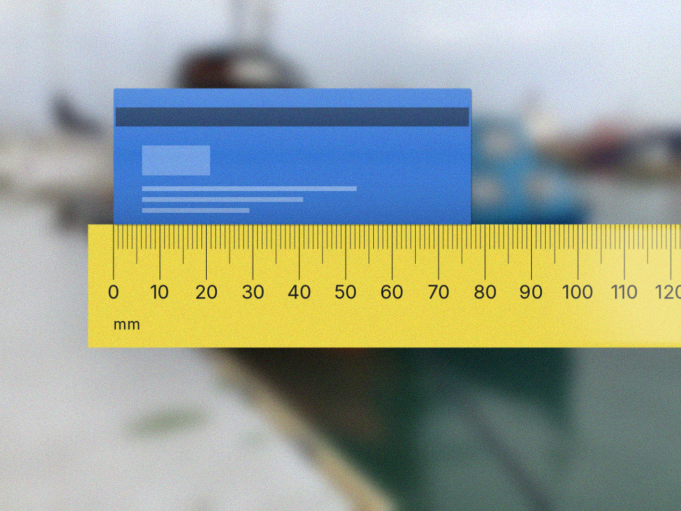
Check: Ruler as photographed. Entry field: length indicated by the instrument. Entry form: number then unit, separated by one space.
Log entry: 77 mm
